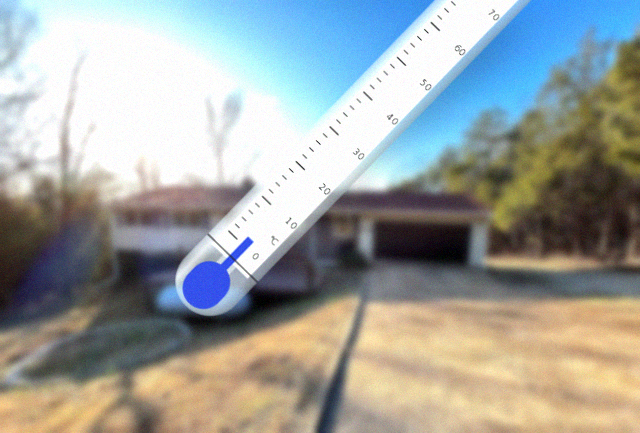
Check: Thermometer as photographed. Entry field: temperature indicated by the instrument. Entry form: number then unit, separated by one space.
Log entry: 2 °C
